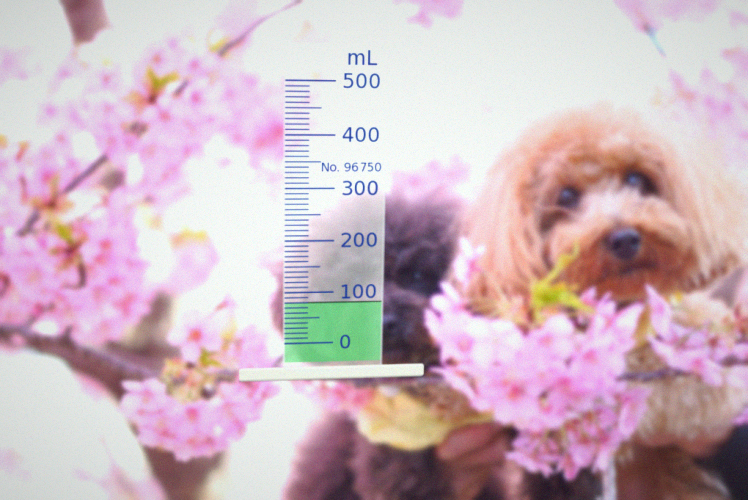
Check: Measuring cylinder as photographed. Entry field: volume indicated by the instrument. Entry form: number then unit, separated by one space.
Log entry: 80 mL
